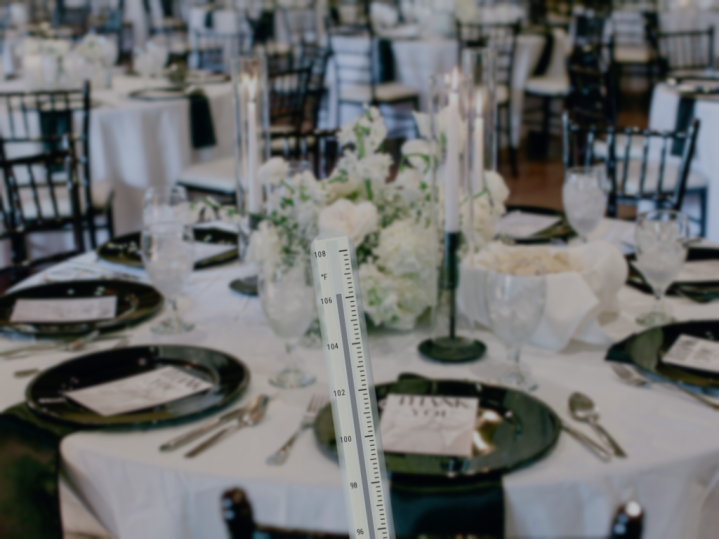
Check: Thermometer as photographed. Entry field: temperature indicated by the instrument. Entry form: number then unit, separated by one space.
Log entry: 106.2 °F
